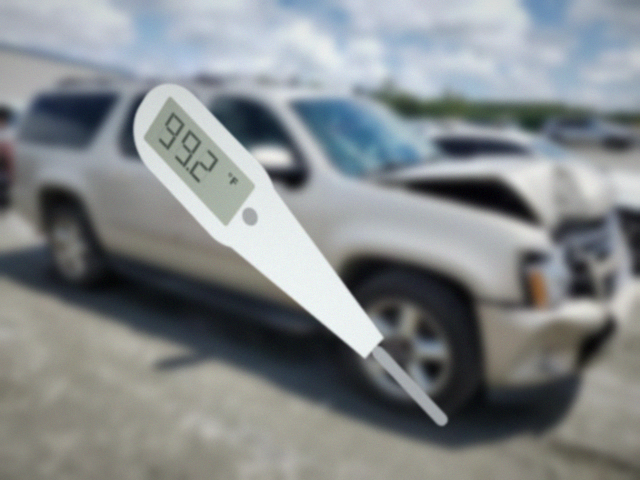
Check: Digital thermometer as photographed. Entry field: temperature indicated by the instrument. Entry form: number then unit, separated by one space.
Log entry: 99.2 °F
